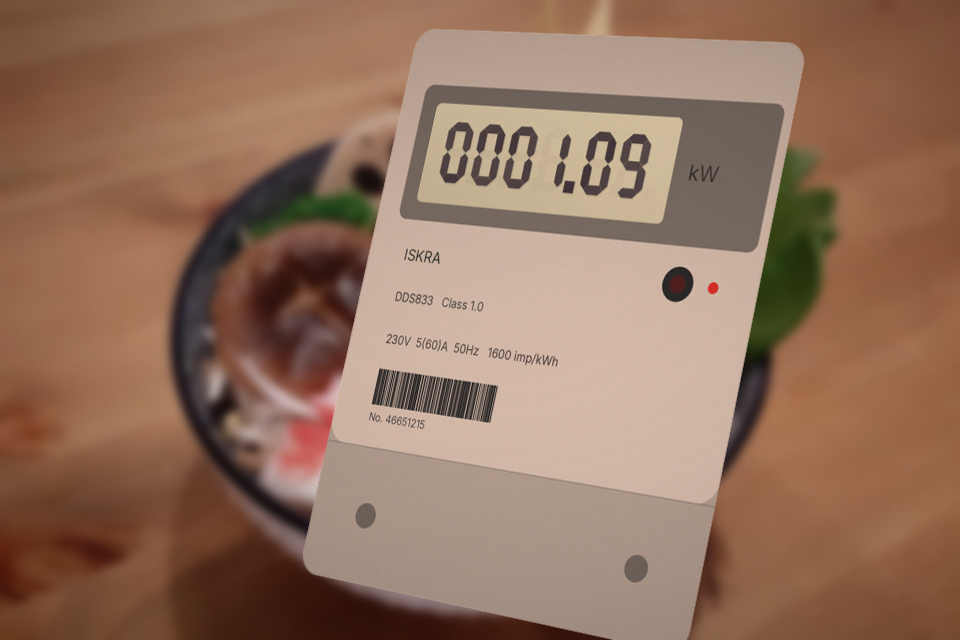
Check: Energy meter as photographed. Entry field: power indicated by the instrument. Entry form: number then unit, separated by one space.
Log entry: 1.09 kW
